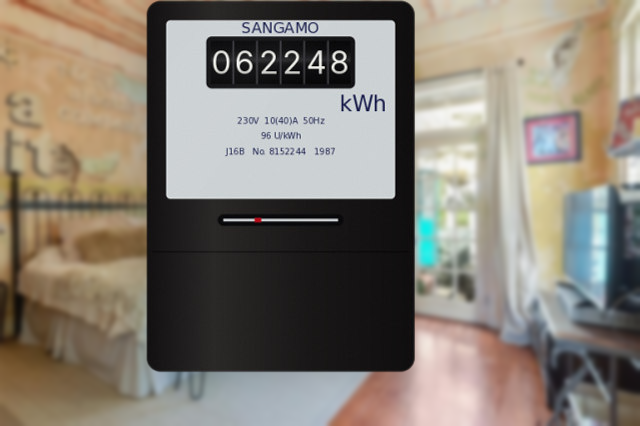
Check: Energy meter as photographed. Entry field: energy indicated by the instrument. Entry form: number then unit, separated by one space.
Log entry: 62248 kWh
